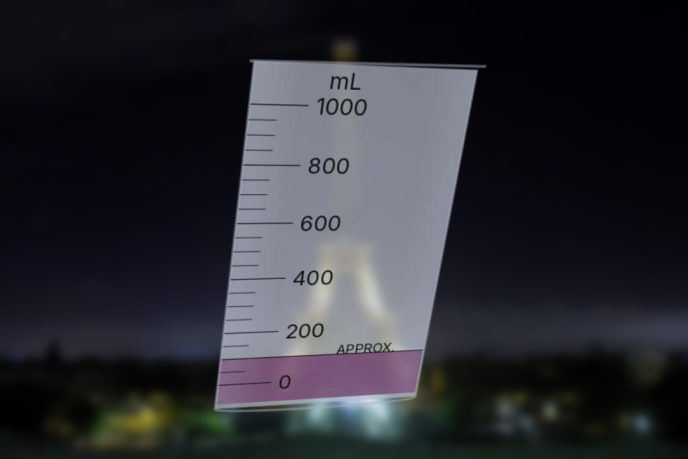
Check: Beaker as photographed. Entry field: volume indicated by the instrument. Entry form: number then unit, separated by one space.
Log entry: 100 mL
